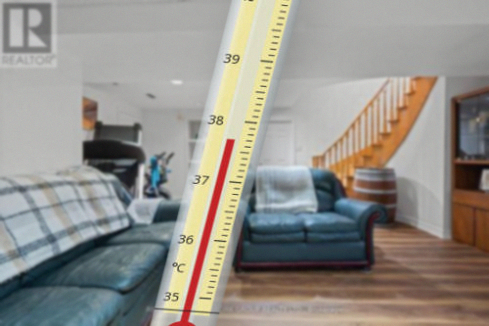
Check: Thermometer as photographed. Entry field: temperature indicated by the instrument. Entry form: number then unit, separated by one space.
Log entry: 37.7 °C
